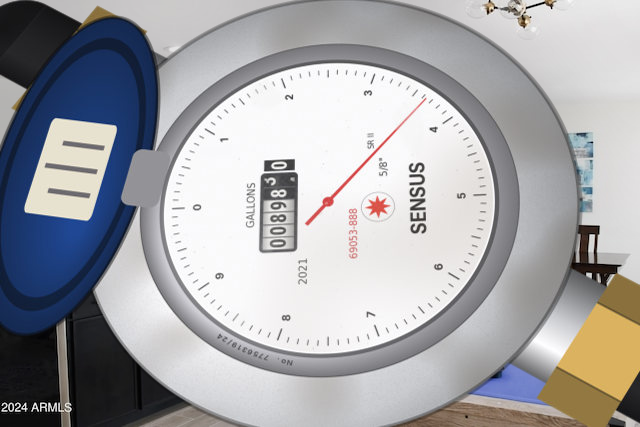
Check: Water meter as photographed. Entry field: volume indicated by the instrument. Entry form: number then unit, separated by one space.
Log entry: 89833.6 gal
